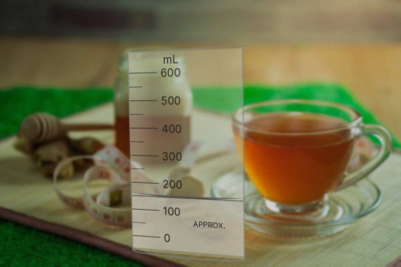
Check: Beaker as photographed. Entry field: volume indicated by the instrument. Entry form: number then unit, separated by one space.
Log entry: 150 mL
